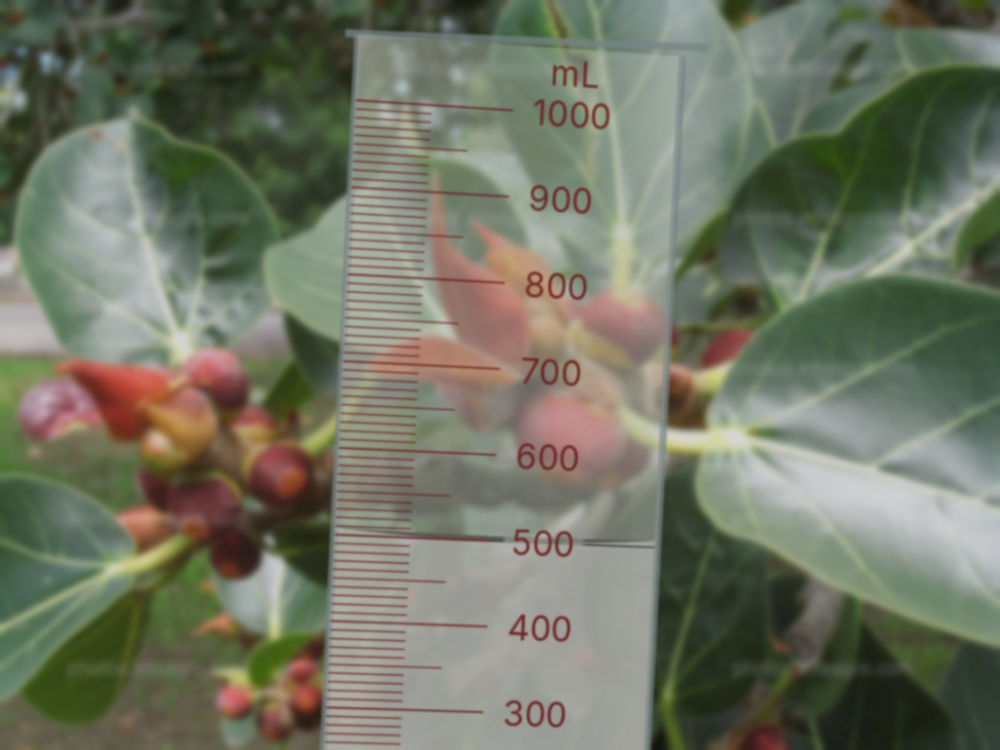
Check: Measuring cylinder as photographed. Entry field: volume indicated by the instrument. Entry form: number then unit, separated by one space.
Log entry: 500 mL
